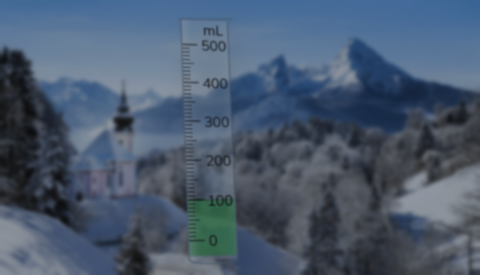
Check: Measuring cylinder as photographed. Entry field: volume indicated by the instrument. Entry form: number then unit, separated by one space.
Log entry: 100 mL
